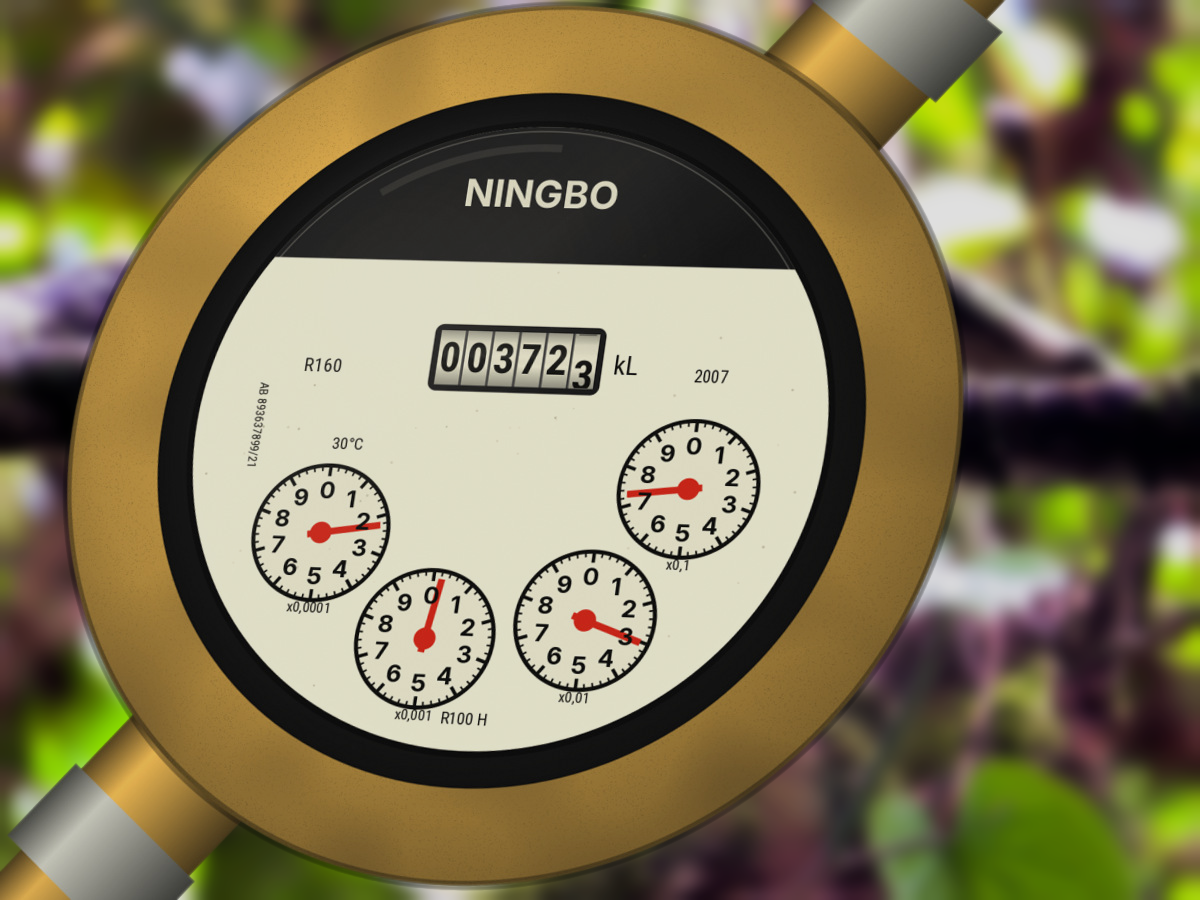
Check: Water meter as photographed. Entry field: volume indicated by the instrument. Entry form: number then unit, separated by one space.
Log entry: 3722.7302 kL
